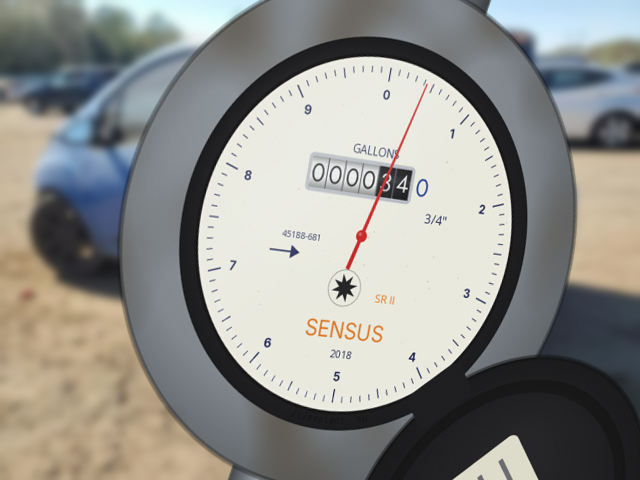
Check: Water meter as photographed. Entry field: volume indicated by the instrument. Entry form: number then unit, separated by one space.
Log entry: 340.4 gal
